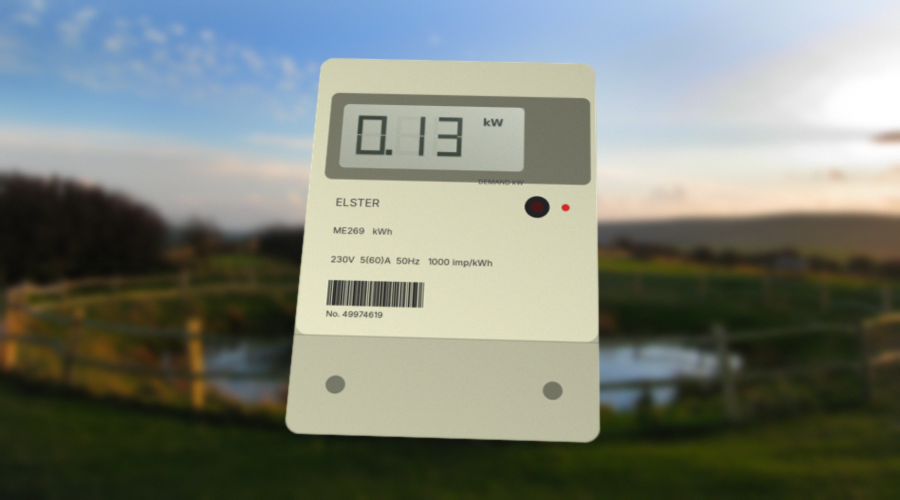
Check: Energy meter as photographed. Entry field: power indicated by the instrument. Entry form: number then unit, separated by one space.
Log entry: 0.13 kW
